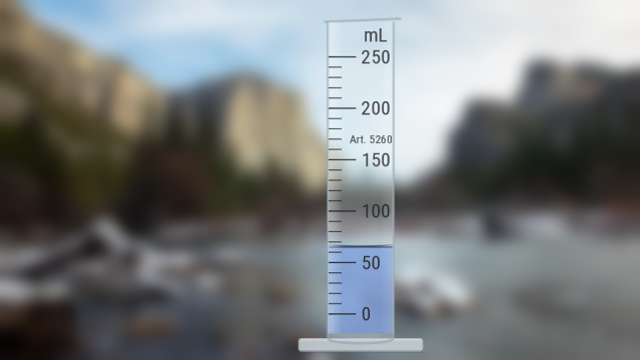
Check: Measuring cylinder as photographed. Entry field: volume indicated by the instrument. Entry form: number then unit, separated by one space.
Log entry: 65 mL
